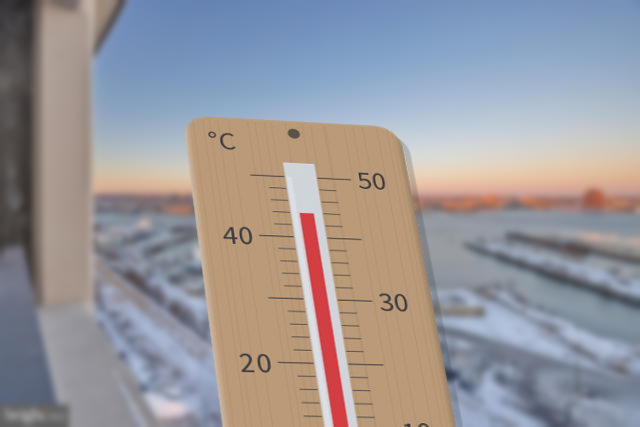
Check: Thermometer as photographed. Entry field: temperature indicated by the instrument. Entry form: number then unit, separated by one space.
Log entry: 44 °C
